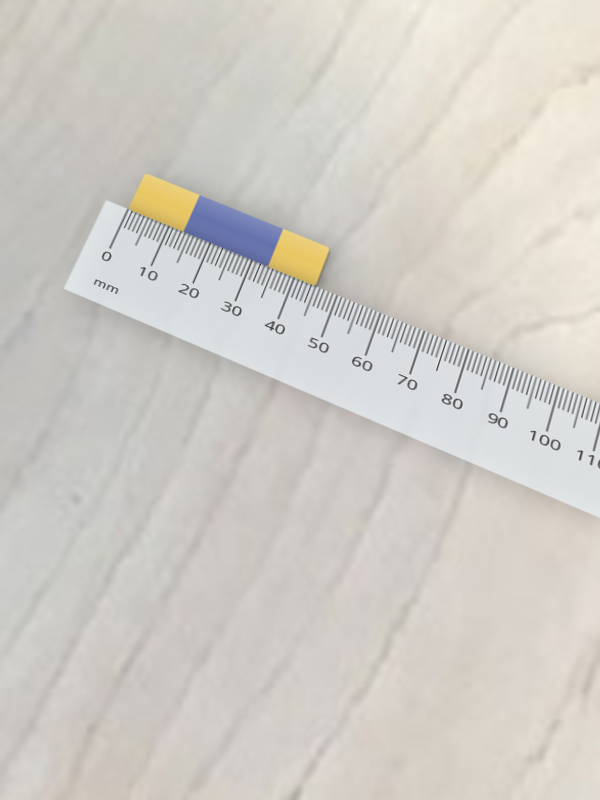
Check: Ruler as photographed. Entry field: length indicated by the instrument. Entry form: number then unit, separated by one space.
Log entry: 45 mm
